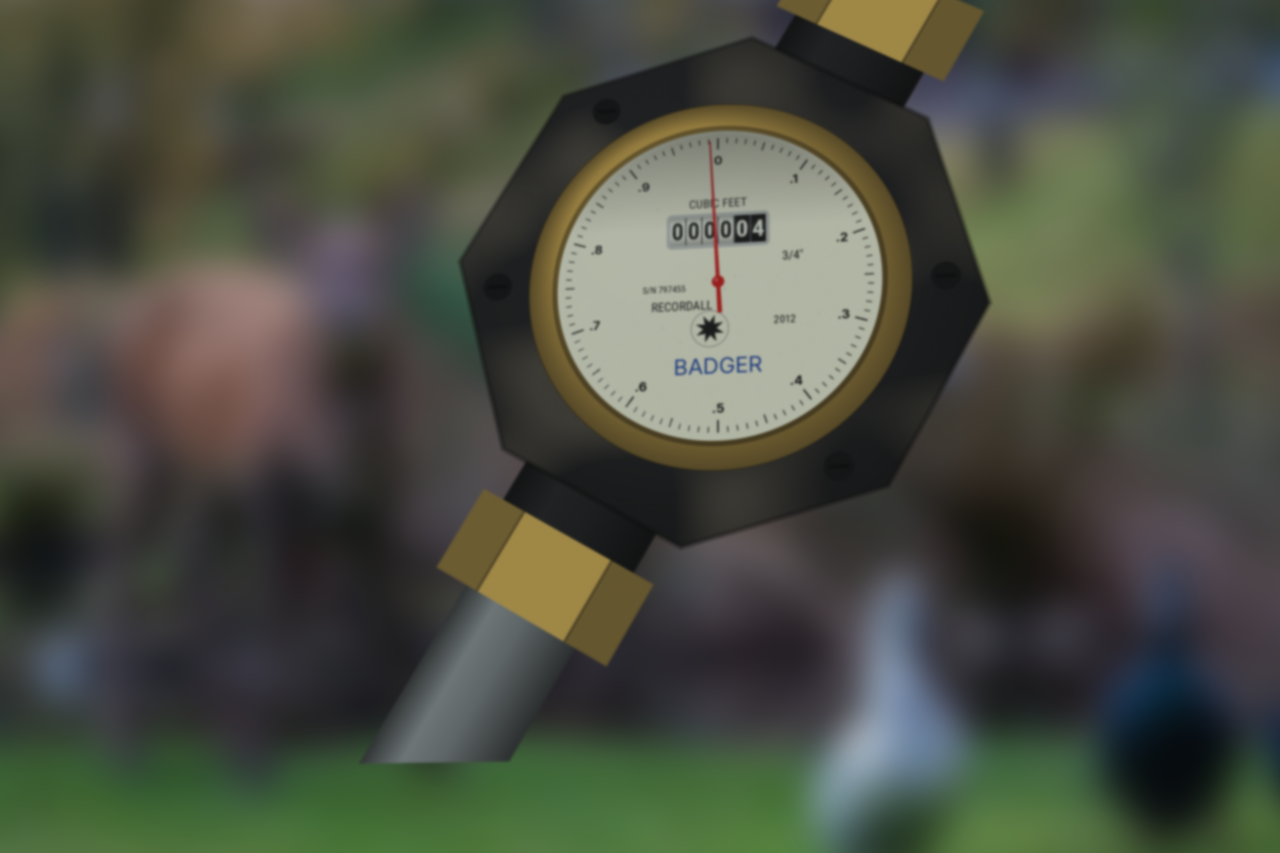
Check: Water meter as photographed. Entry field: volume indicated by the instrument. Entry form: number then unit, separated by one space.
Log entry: 3.99 ft³
